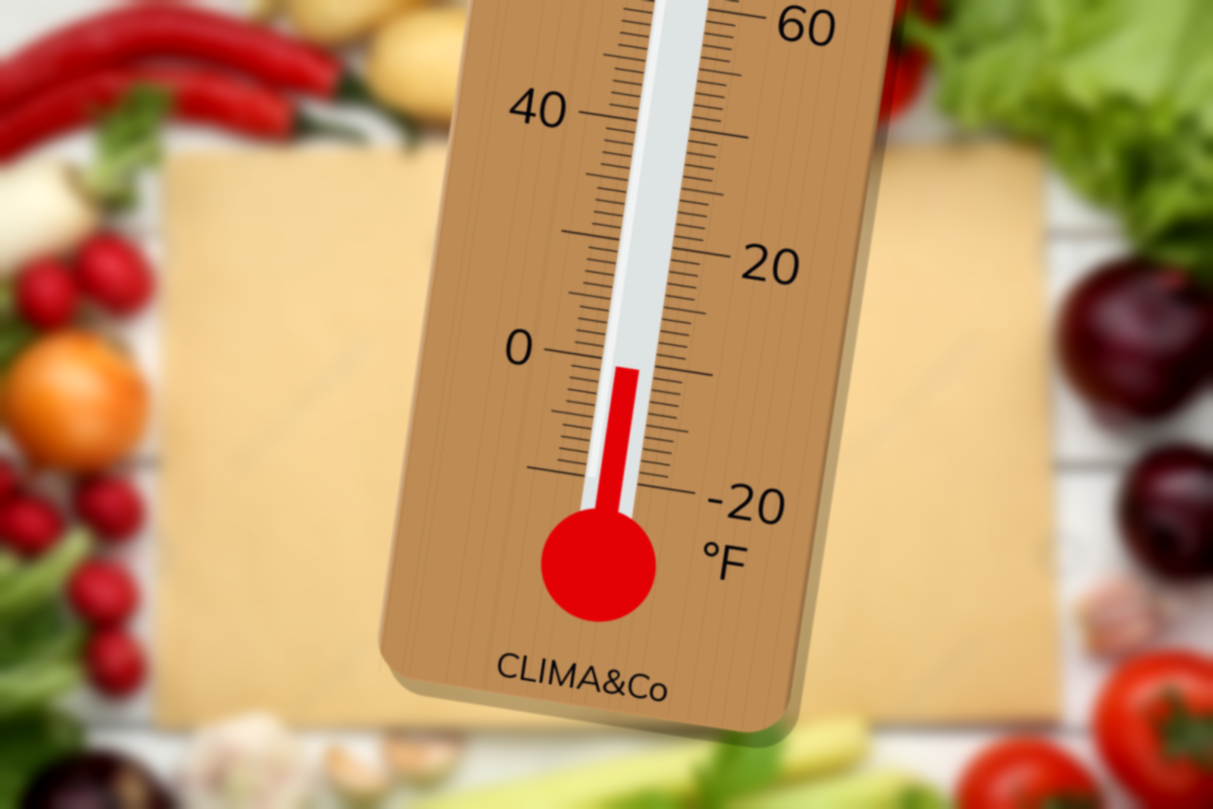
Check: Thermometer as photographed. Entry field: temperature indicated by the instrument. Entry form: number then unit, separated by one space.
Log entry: -1 °F
